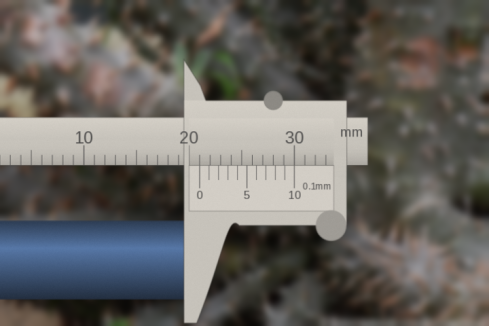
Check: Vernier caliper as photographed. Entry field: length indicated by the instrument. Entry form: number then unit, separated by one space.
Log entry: 21.0 mm
